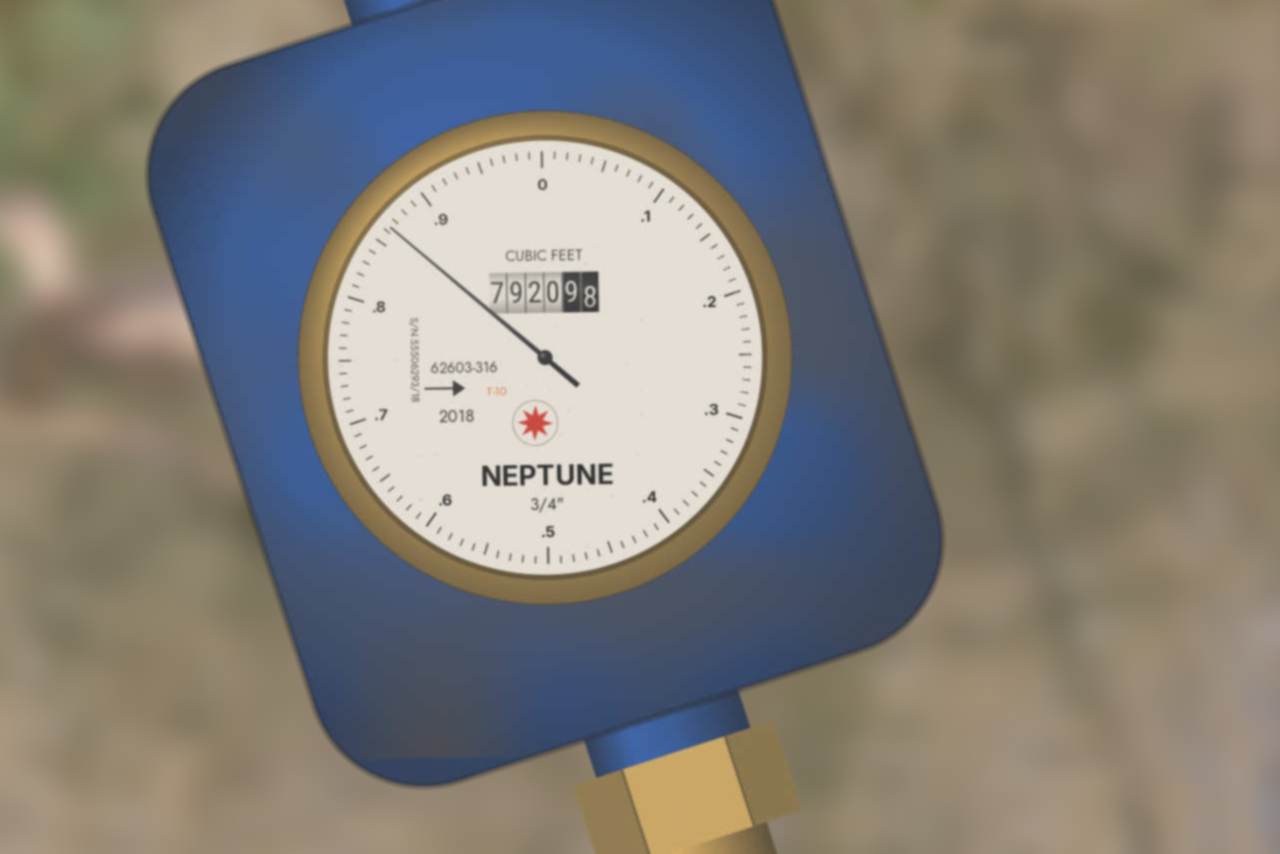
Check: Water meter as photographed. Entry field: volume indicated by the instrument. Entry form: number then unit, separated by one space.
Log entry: 792097.86 ft³
